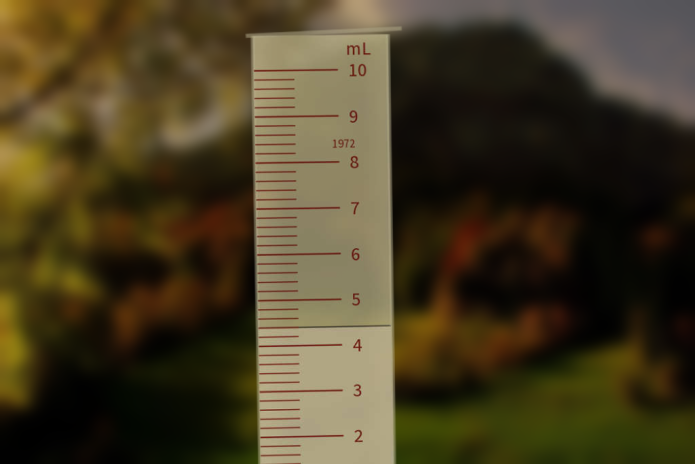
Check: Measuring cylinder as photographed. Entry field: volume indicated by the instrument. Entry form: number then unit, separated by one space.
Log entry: 4.4 mL
